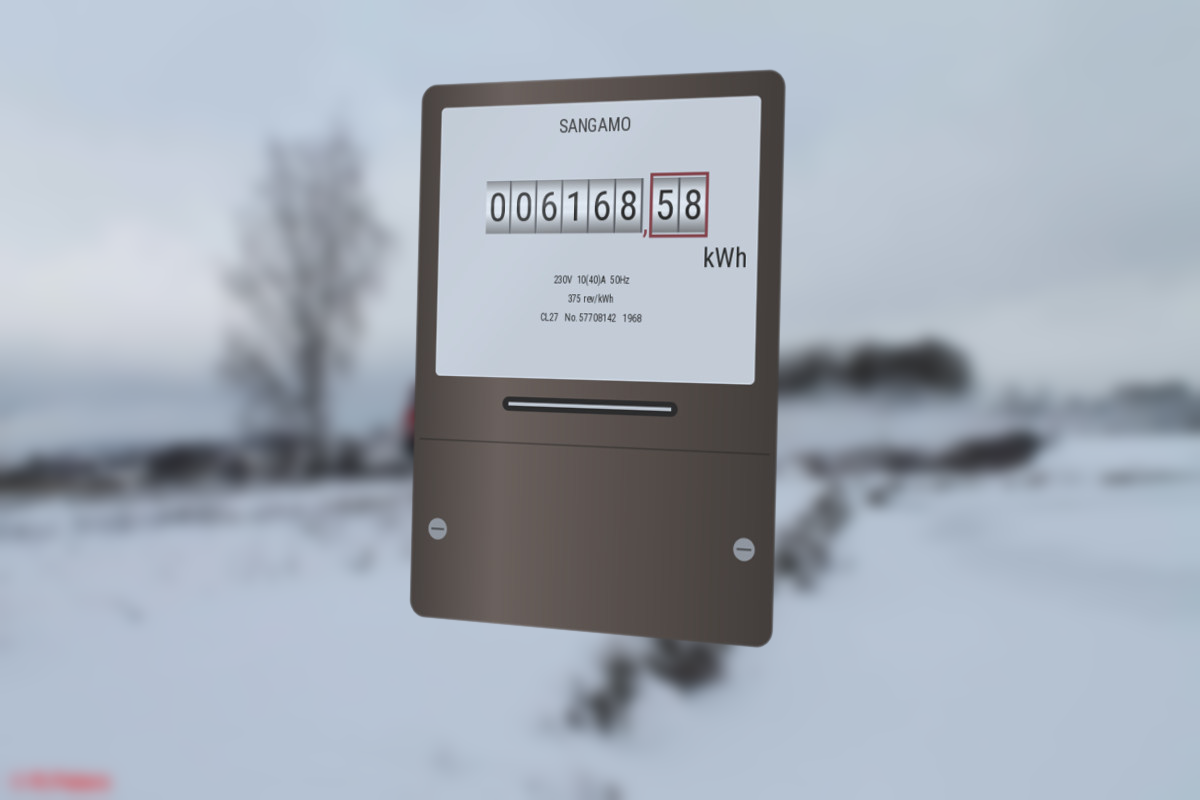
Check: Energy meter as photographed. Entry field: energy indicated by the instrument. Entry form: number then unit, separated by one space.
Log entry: 6168.58 kWh
